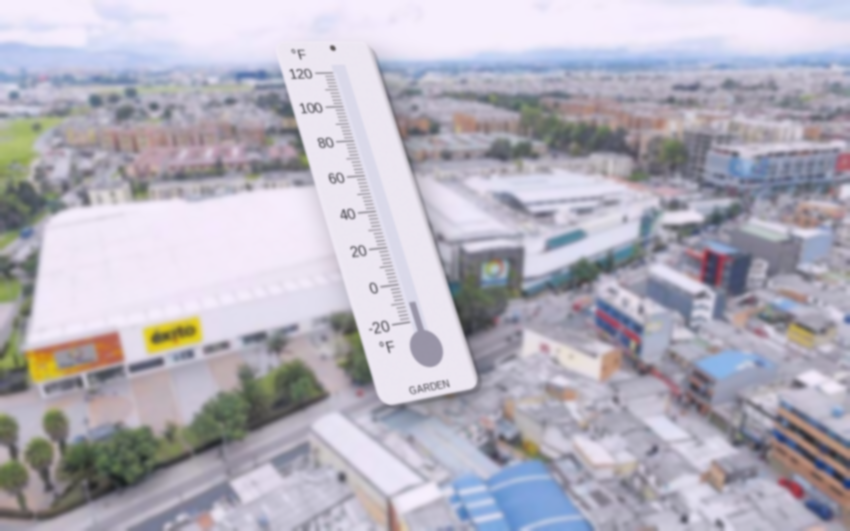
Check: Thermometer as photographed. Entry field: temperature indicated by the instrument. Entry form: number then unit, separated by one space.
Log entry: -10 °F
